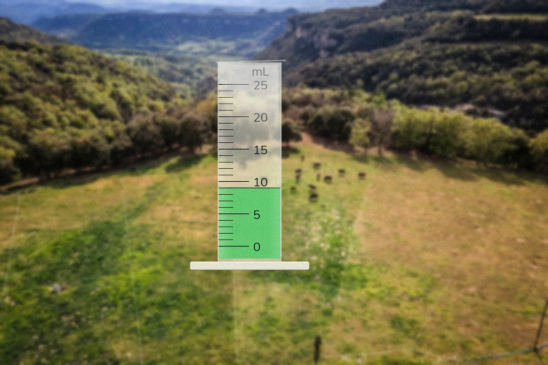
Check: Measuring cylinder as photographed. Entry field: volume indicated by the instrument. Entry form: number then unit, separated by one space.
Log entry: 9 mL
